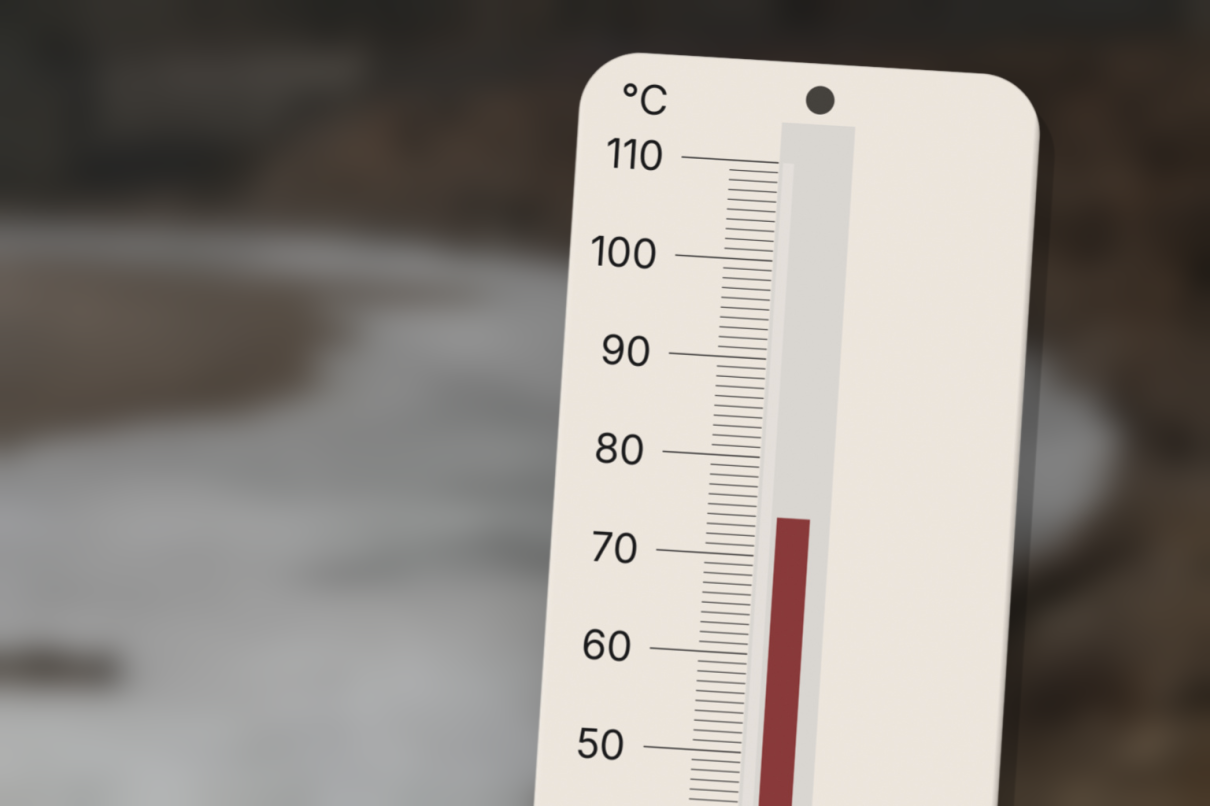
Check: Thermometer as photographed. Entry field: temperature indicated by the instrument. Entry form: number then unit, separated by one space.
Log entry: 74 °C
